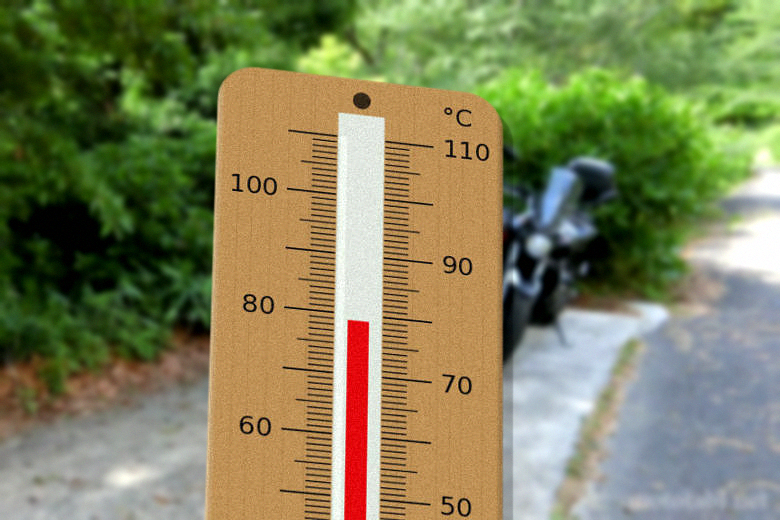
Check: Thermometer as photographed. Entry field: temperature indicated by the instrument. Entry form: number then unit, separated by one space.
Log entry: 79 °C
